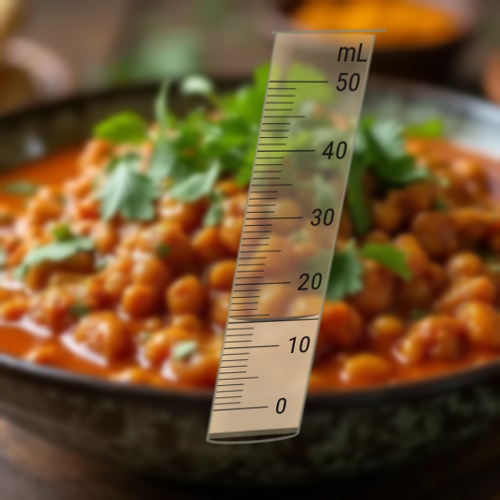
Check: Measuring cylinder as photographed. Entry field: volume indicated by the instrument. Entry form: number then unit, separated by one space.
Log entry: 14 mL
